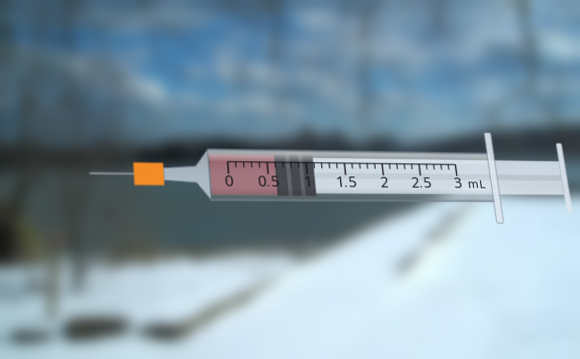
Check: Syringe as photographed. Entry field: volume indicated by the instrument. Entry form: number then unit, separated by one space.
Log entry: 0.6 mL
